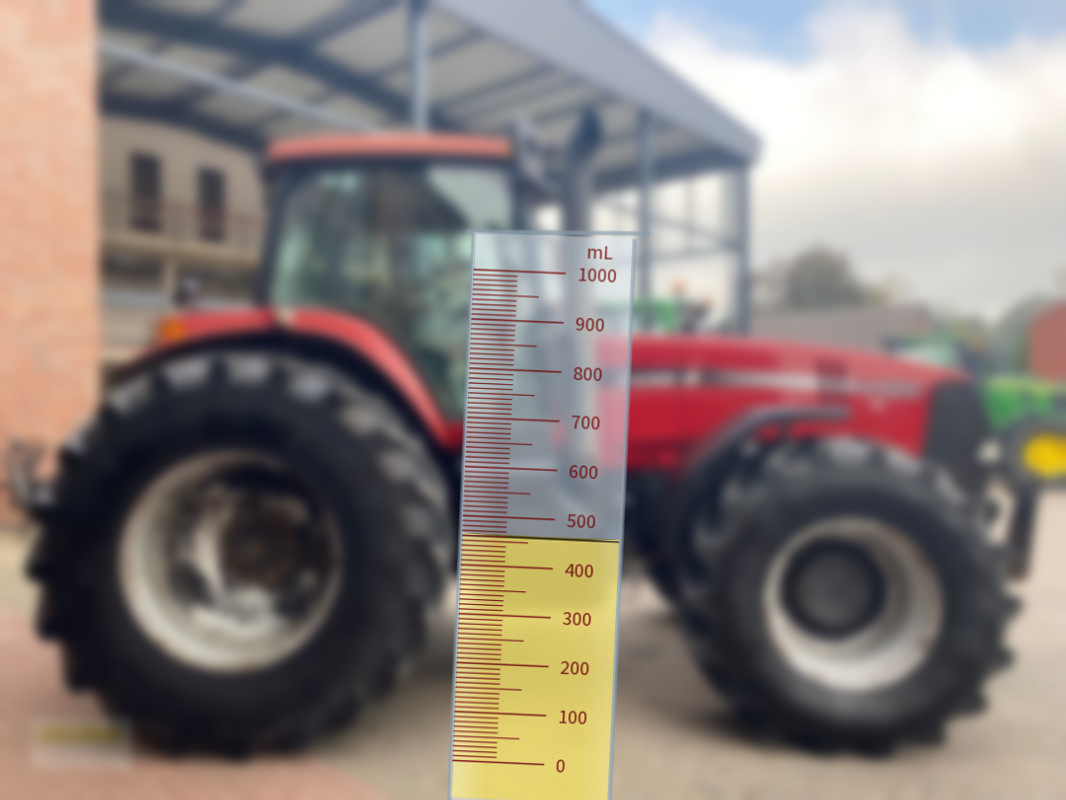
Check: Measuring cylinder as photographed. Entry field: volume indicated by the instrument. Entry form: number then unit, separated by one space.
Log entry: 460 mL
